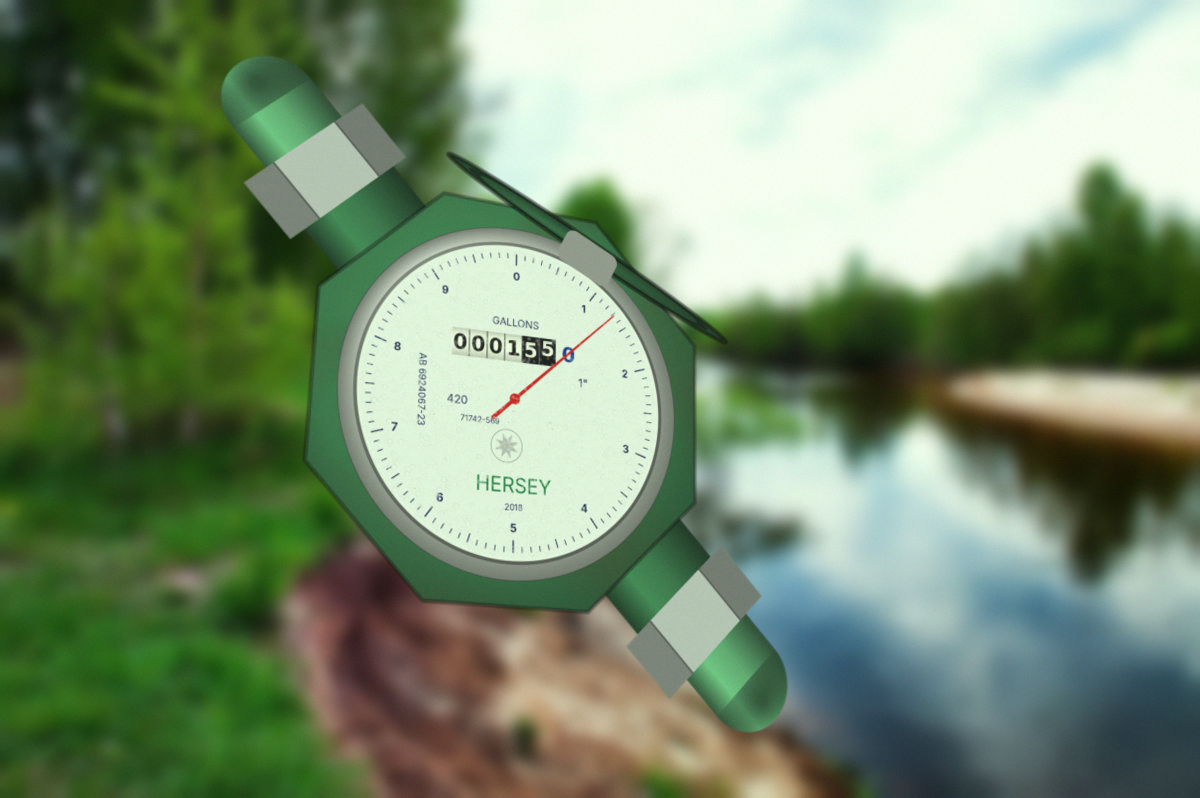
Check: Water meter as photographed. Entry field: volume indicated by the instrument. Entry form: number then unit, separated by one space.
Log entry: 1551.3 gal
